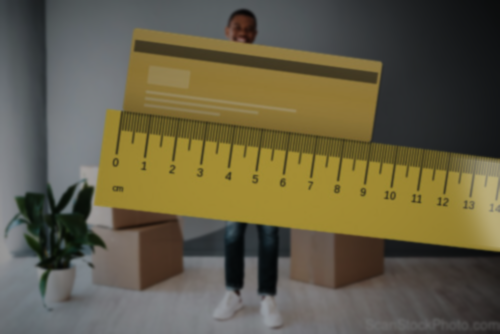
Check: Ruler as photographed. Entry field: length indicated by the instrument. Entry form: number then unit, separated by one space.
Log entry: 9 cm
